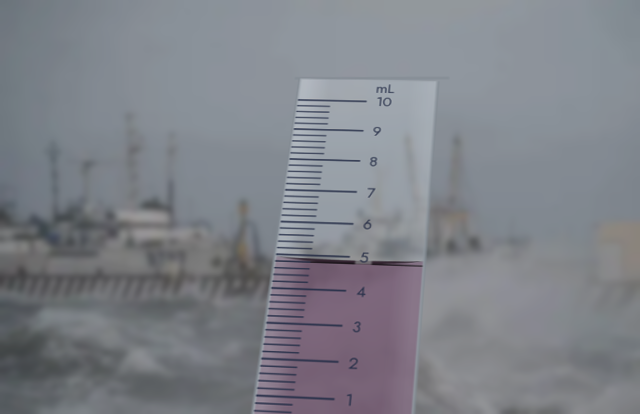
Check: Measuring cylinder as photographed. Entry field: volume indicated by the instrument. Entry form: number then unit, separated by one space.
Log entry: 4.8 mL
